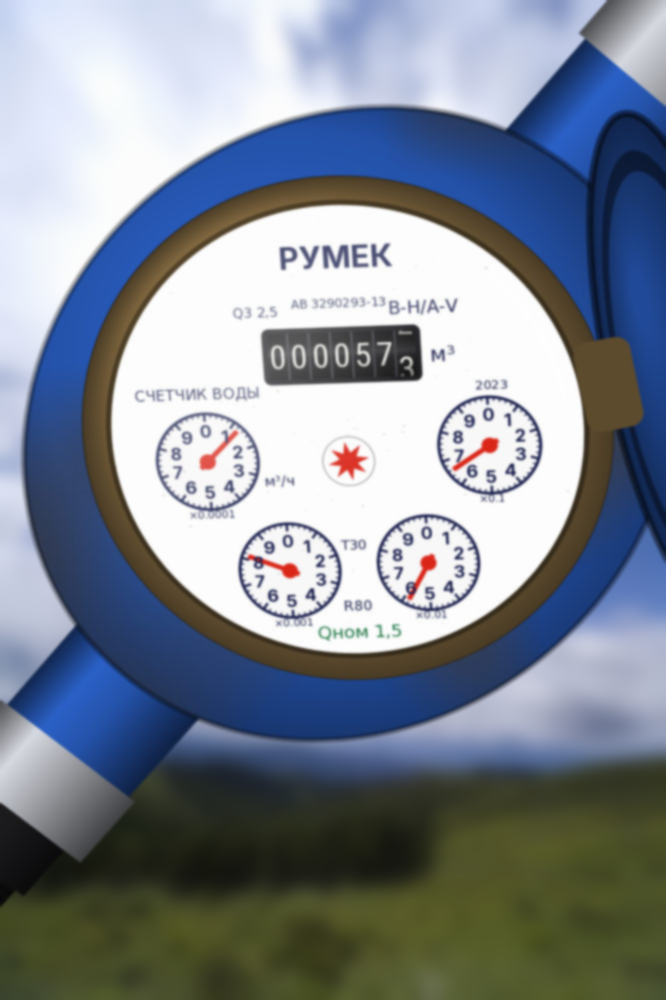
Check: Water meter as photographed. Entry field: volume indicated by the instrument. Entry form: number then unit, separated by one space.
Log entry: 572.6581 m³
